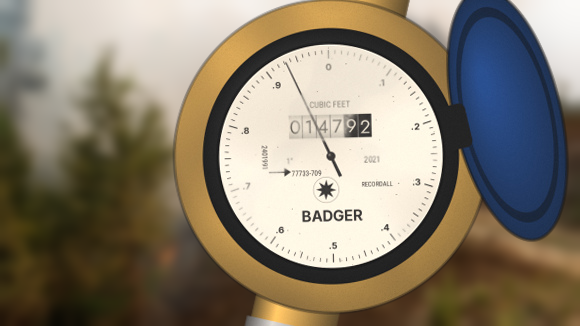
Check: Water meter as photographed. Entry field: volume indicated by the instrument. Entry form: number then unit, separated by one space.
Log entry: 14791.93 ft³
